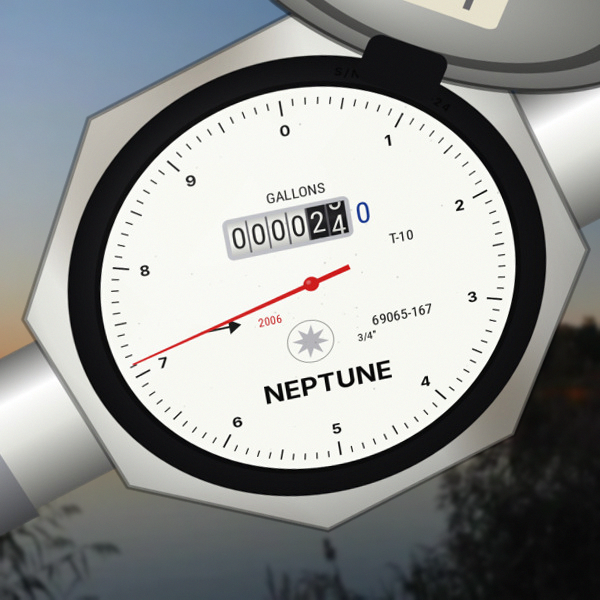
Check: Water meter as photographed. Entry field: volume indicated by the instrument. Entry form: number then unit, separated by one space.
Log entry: 237.1 gal
